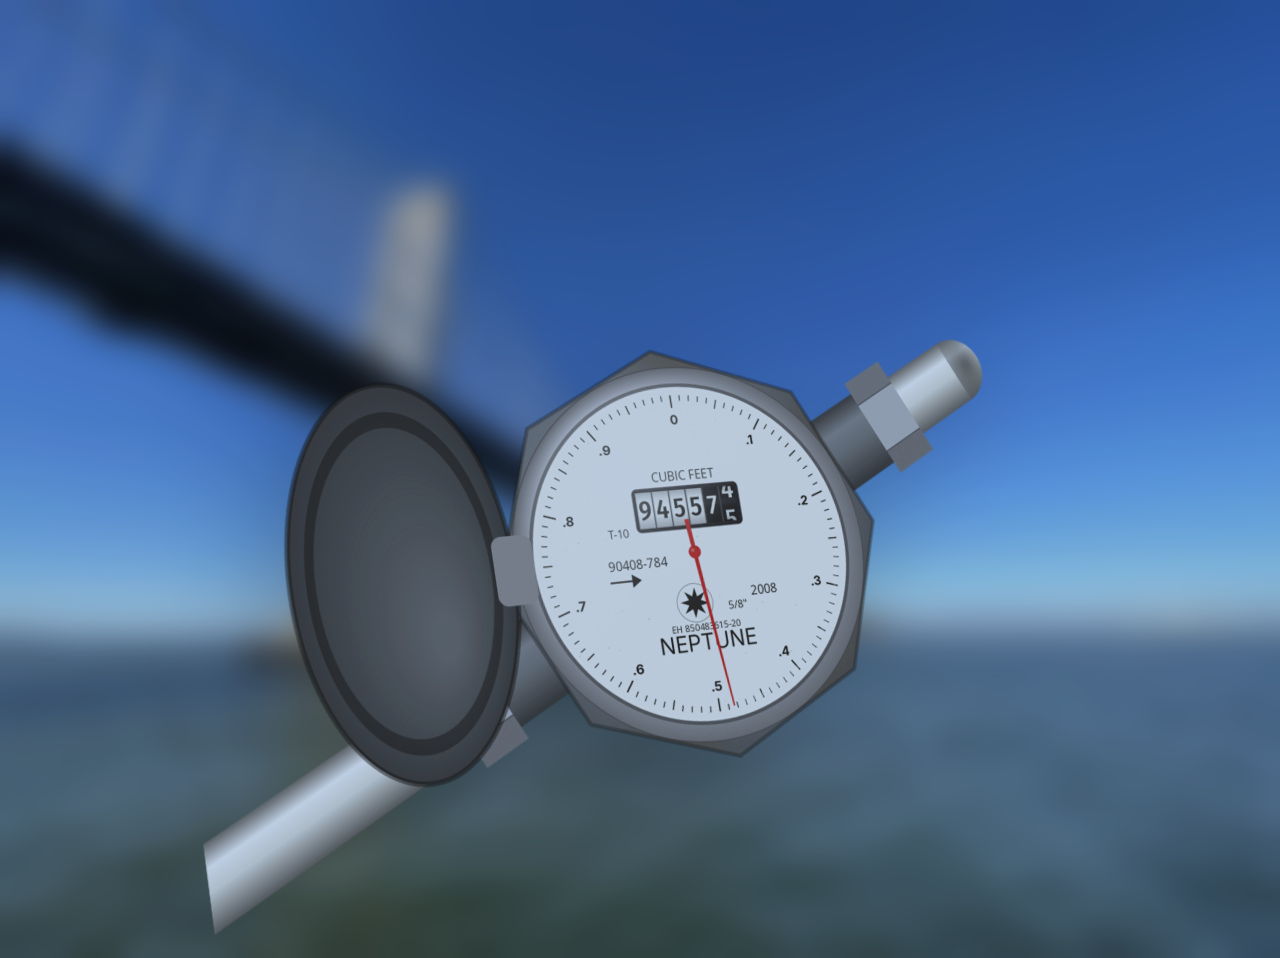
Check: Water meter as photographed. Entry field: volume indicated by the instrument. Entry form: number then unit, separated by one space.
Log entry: 945574.48 ft³
